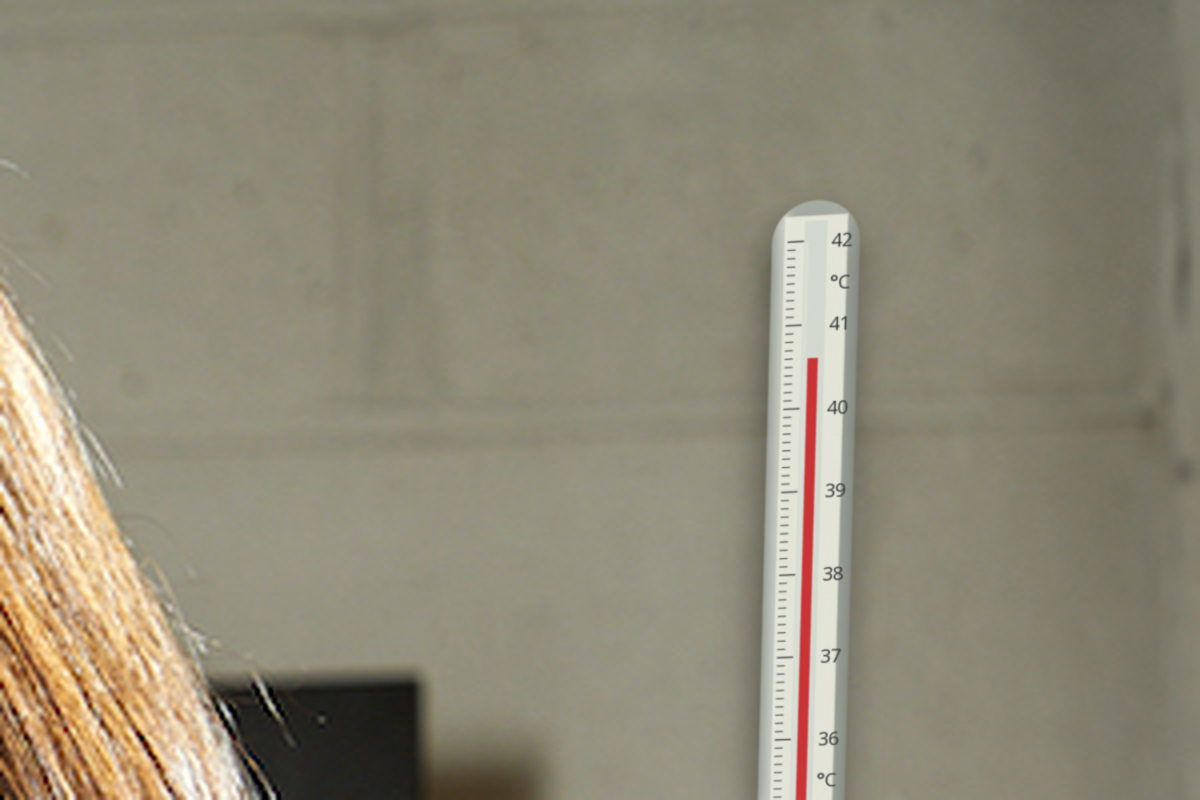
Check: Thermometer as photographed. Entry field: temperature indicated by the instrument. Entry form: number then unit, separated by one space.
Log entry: 40.6 °C
